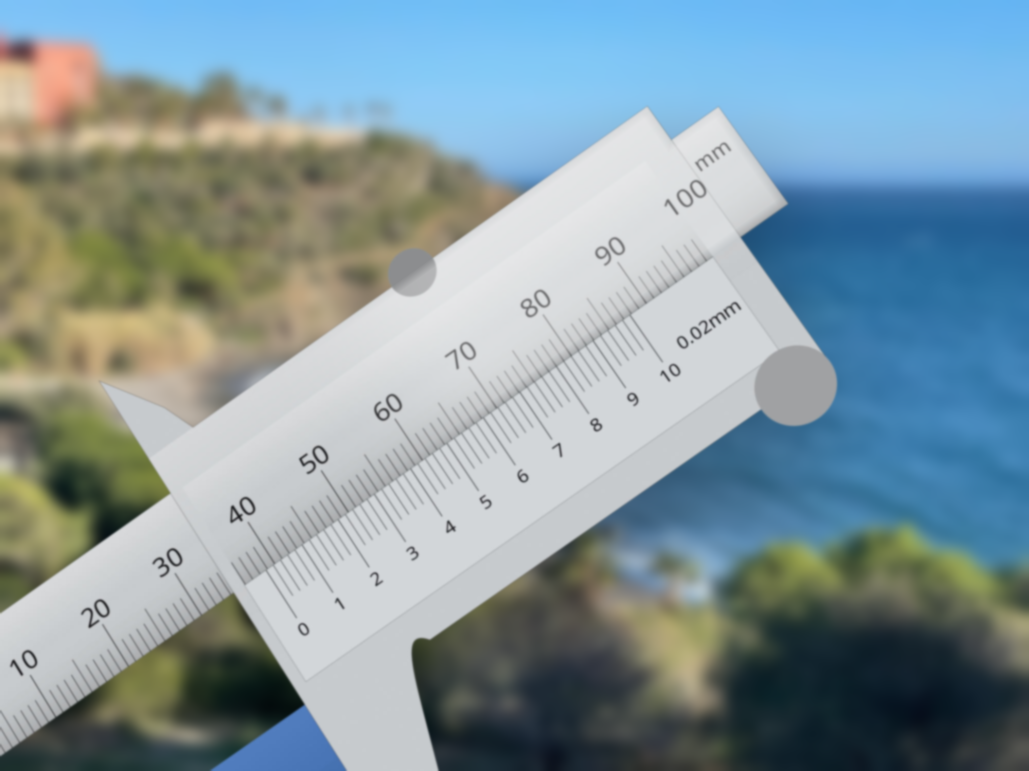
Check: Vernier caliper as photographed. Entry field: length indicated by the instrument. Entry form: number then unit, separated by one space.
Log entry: 38.8 mm
